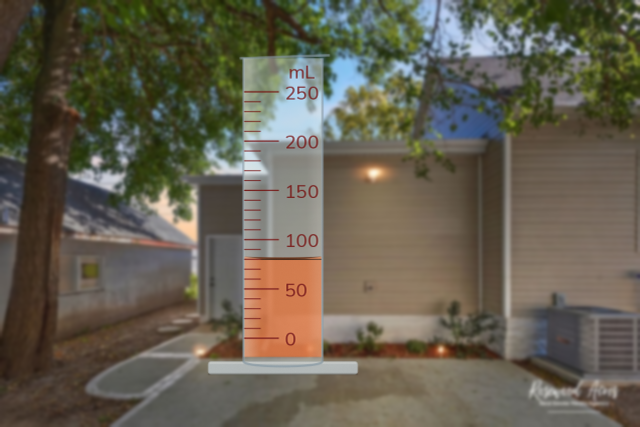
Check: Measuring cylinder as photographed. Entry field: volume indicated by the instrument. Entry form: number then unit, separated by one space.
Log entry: 80 mL
